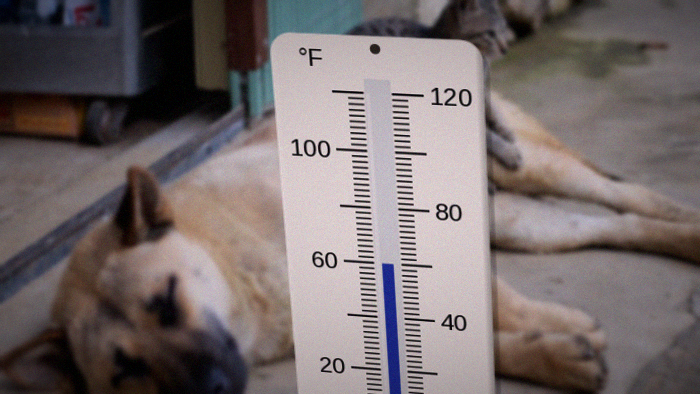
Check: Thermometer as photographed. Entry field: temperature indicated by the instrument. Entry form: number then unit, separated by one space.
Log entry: 60 °F
